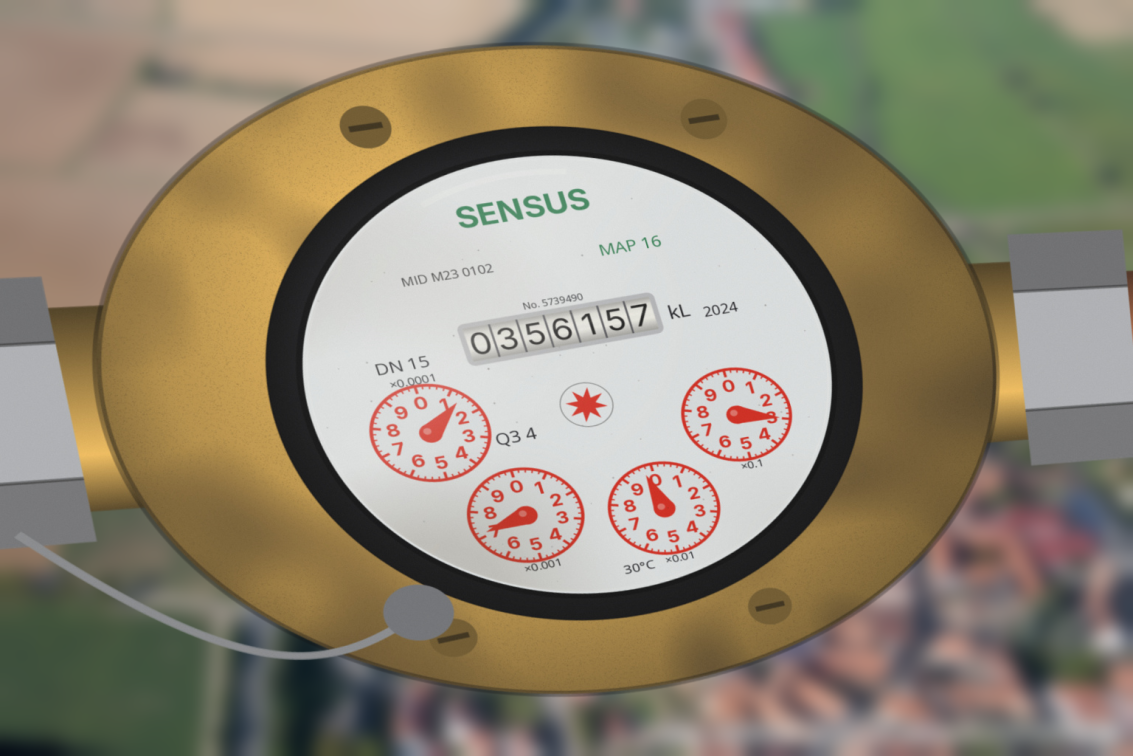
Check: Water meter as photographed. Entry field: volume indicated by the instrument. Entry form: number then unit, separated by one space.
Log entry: 356157.2971 kL
